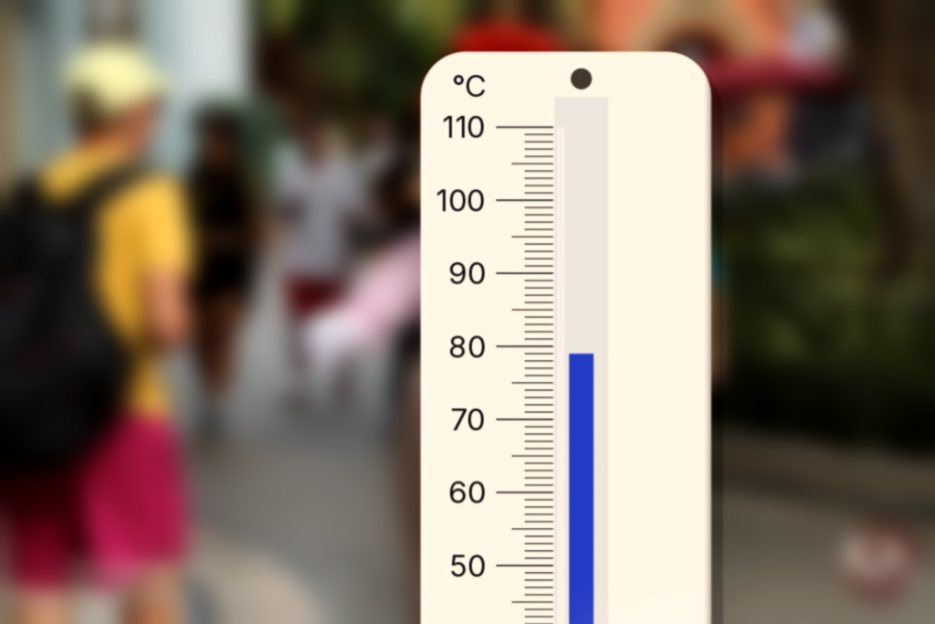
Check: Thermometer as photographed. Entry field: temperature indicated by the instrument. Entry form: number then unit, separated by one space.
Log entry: 79 °C
